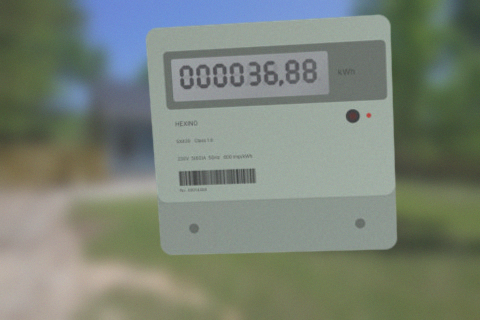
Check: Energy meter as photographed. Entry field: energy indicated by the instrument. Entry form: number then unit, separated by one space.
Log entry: 36.88 kWh
